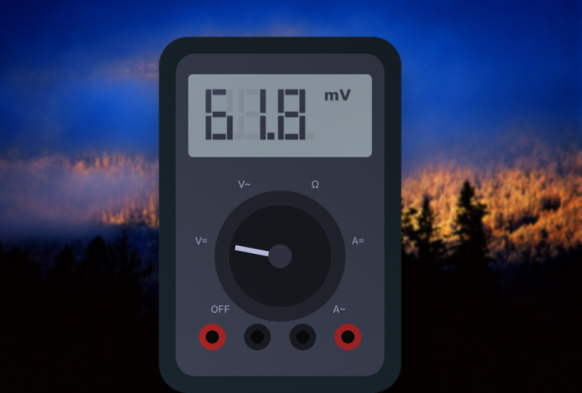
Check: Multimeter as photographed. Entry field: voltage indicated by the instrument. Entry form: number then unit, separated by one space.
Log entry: 61.8 mV
